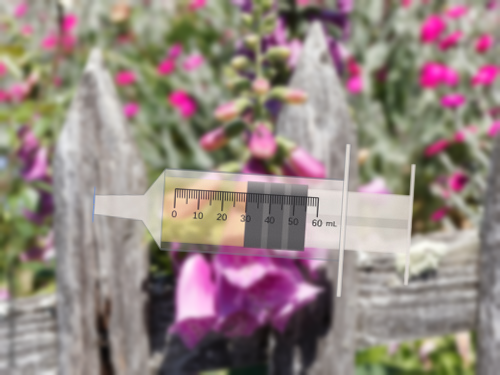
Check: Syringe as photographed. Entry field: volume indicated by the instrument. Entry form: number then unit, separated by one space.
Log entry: 30 mL
